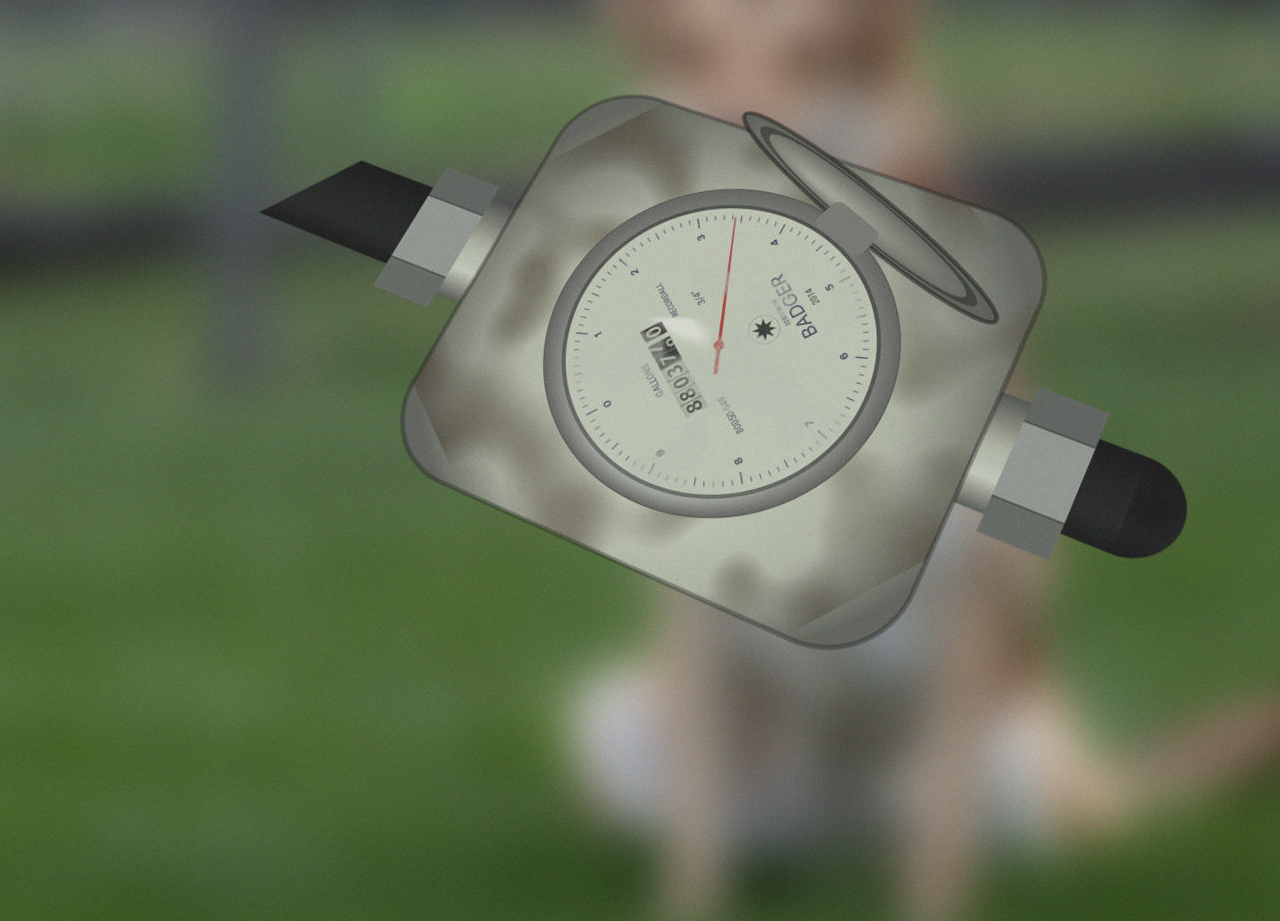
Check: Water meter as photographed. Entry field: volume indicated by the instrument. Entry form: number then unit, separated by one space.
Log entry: 8803773.4 gal
